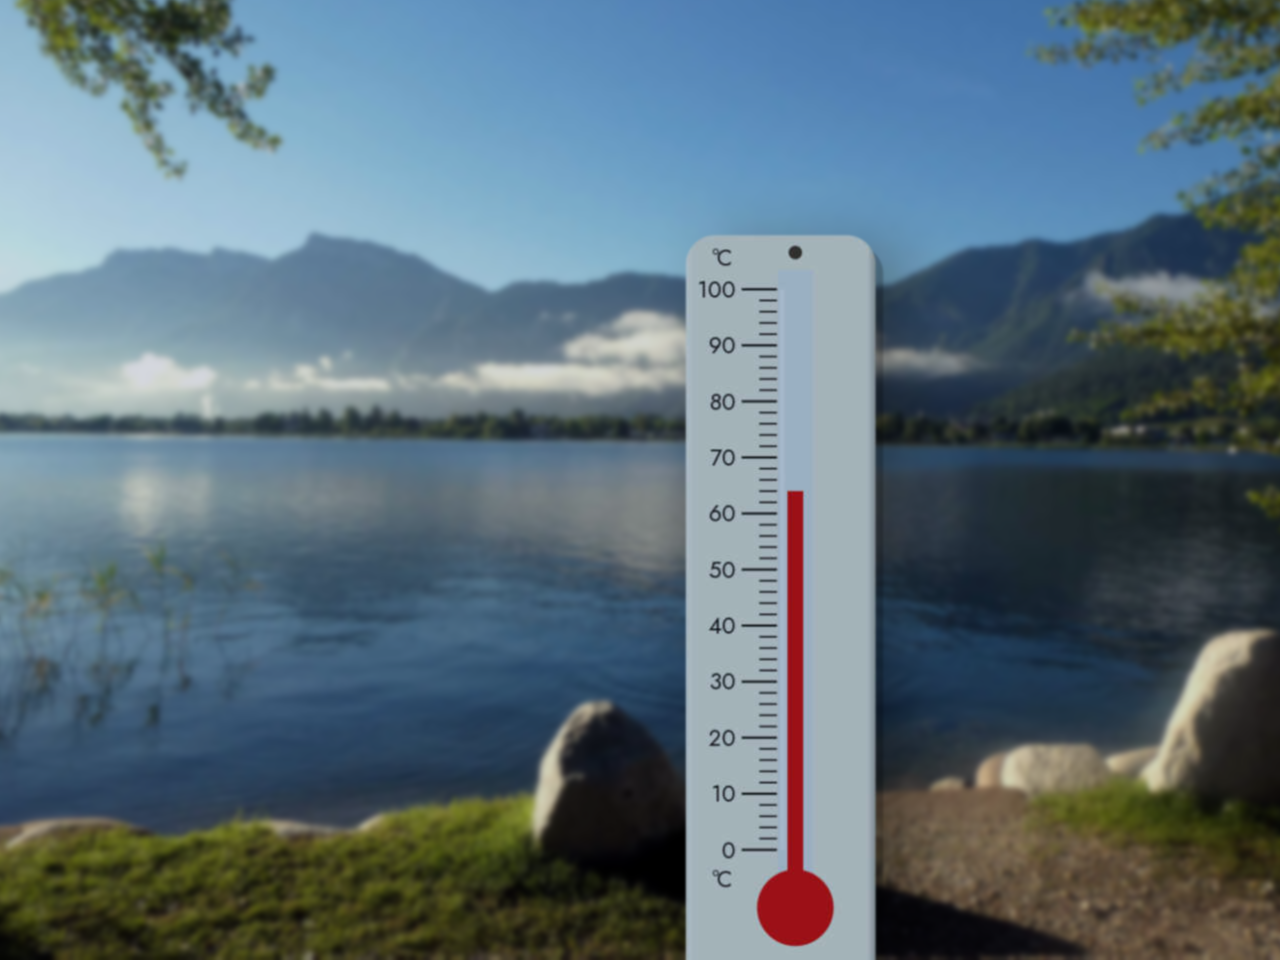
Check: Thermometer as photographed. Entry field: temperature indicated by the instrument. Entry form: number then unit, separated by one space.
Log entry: 64 °C
